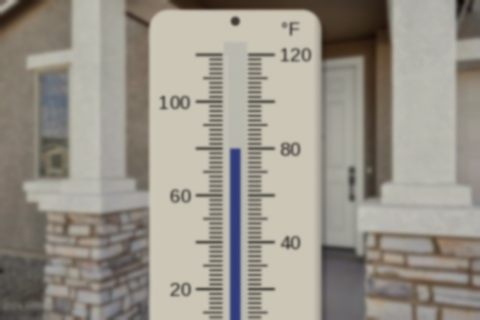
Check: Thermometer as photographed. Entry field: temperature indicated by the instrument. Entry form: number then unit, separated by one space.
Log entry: 80 °F
